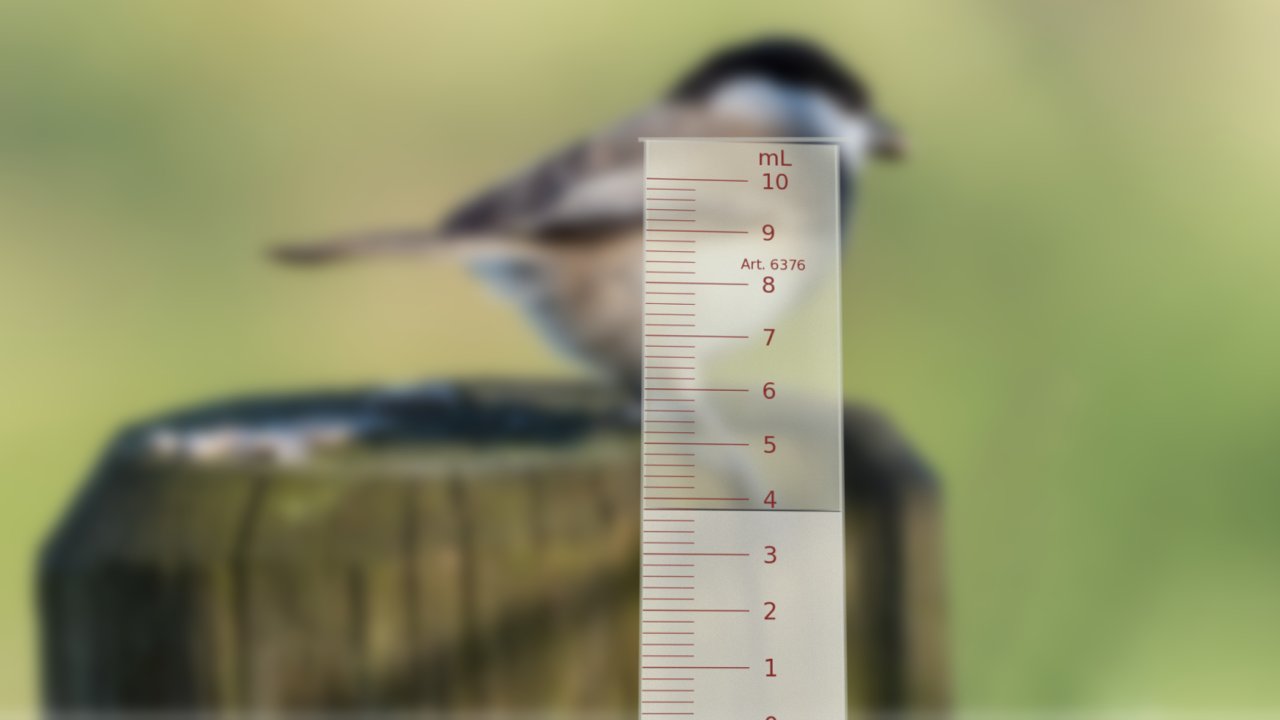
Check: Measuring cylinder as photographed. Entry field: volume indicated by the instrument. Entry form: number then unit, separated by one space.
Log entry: 3.8 mL
